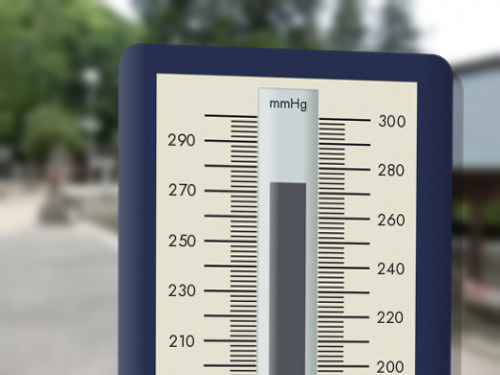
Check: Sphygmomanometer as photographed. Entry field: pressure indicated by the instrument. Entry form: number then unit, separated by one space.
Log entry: 274 mmHg
